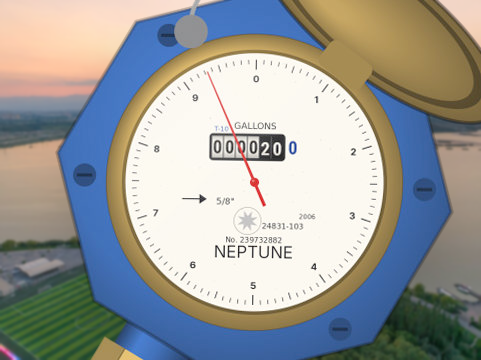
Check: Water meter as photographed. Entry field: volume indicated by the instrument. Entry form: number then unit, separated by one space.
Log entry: 199.3 gal
